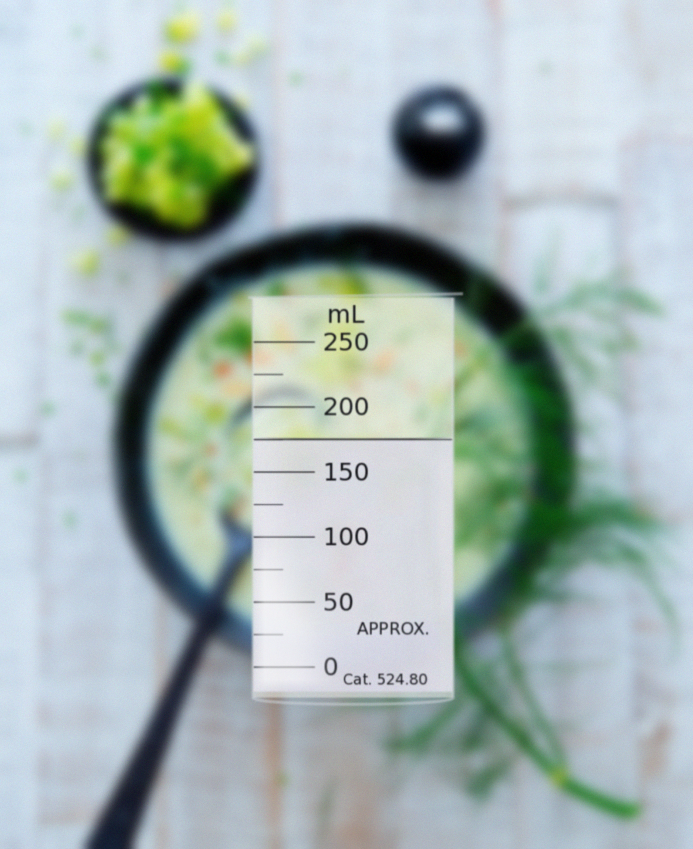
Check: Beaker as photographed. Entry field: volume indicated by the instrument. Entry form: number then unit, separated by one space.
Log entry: 175 mL
